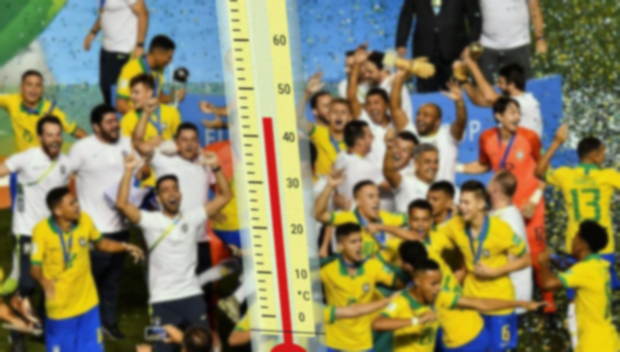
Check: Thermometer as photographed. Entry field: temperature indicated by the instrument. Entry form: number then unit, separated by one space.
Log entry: 44 °C
